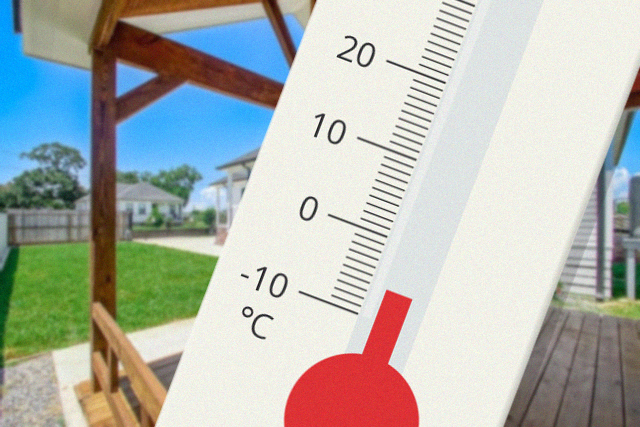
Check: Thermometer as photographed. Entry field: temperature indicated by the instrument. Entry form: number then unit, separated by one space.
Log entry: -6 °C
